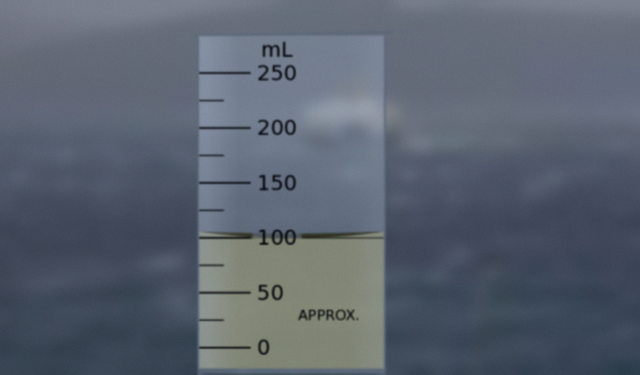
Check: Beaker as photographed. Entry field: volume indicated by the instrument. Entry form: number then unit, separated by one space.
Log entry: 100 mL
